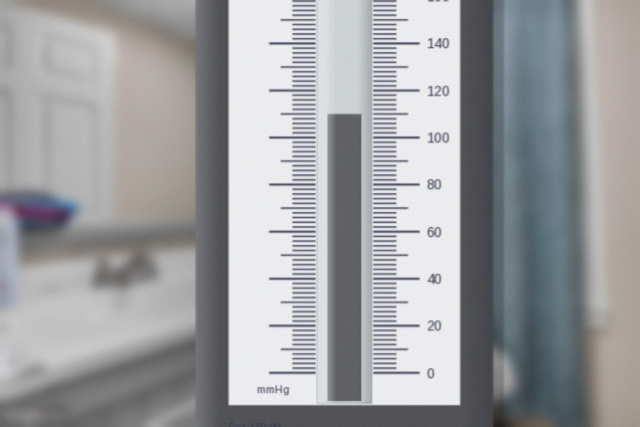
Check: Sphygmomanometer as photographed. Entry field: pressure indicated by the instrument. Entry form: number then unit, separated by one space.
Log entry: 110 mmHg
